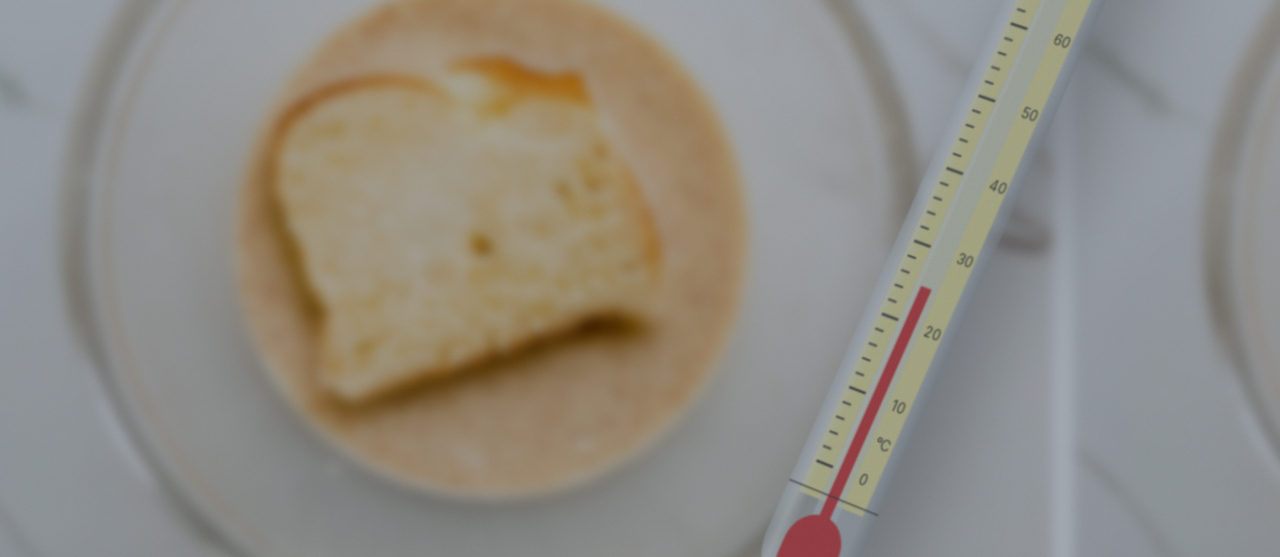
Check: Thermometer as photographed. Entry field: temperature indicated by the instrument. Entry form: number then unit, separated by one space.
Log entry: 25 °C
